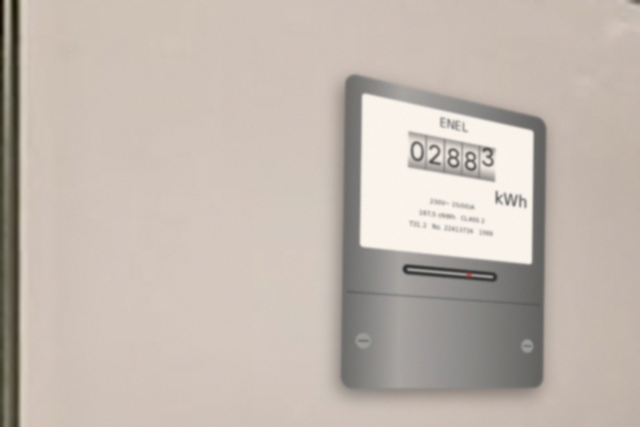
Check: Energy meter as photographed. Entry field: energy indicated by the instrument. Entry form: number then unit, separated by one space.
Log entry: 2883 kWh
